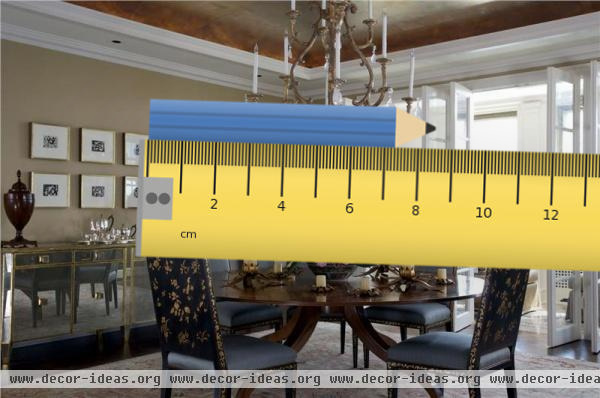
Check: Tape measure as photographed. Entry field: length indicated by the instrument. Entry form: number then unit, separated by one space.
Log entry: 8.5 cm
